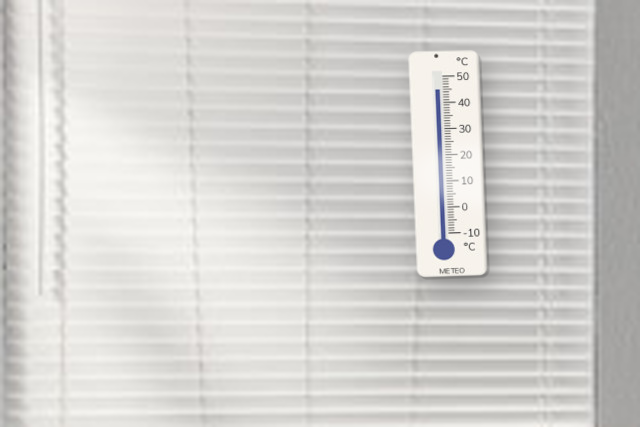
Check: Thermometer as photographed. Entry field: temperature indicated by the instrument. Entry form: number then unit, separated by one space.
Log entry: 45 °C
